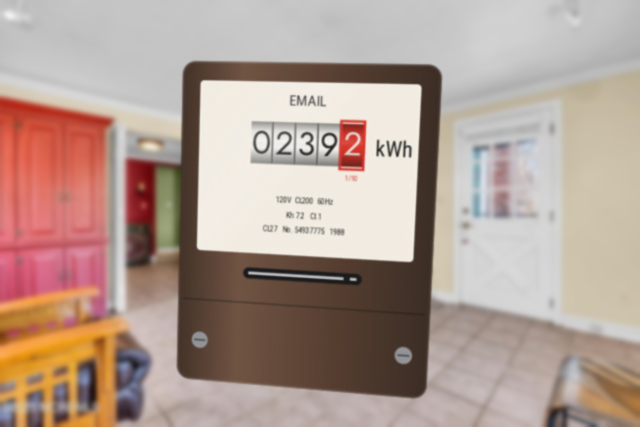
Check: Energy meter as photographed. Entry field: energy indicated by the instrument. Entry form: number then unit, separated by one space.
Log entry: 239.2 kWh
